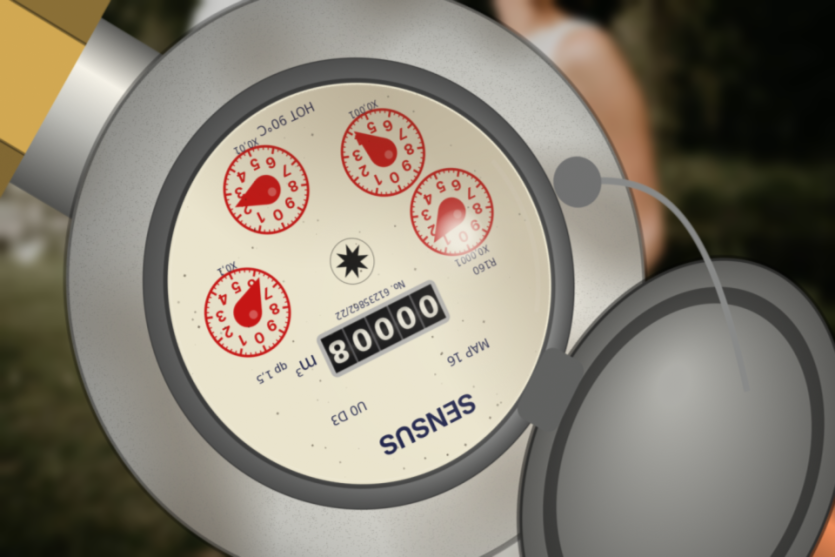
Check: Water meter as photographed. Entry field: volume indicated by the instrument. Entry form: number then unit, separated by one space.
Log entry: 8.6241 m³
